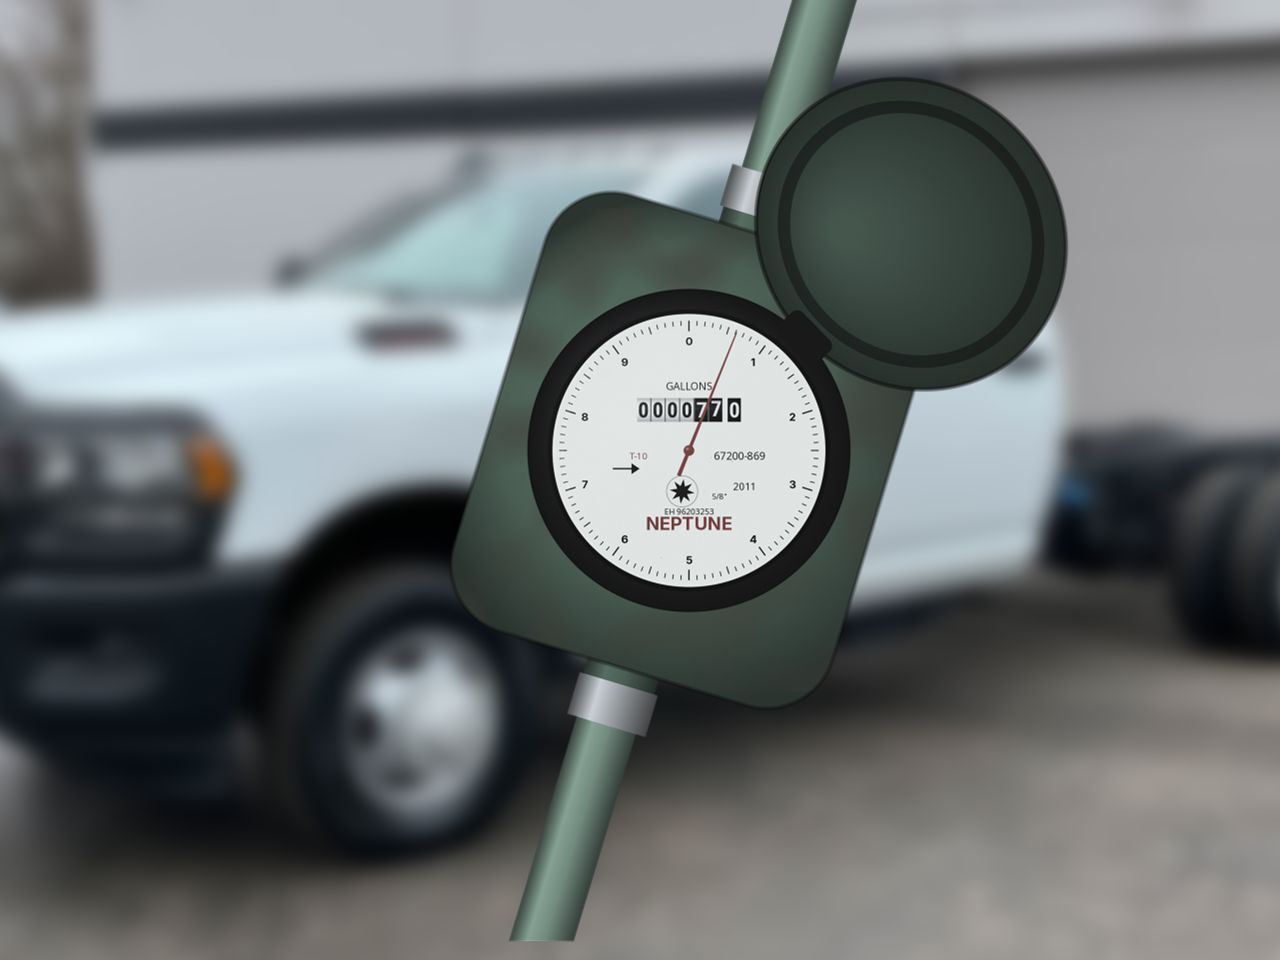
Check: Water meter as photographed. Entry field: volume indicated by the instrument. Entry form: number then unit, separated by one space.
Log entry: 770.6 gal
